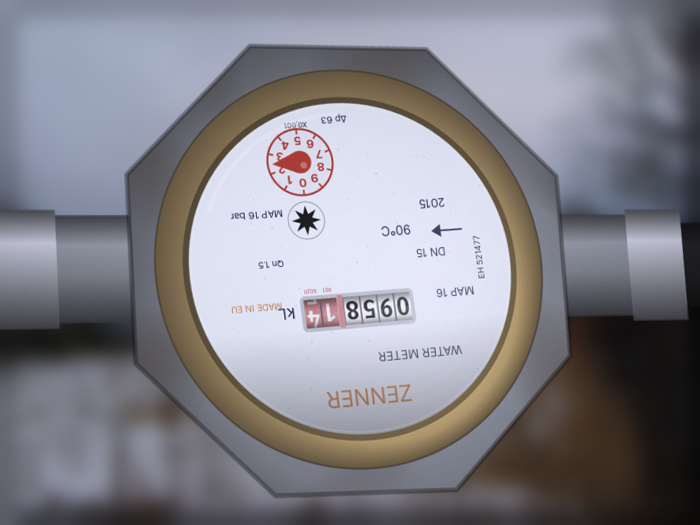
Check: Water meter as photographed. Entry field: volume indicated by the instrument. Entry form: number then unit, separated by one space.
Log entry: 958.142 kL
